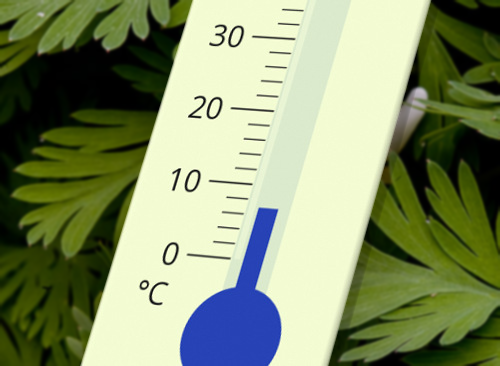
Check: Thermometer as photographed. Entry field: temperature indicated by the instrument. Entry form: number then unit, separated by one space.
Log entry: 7 °C
